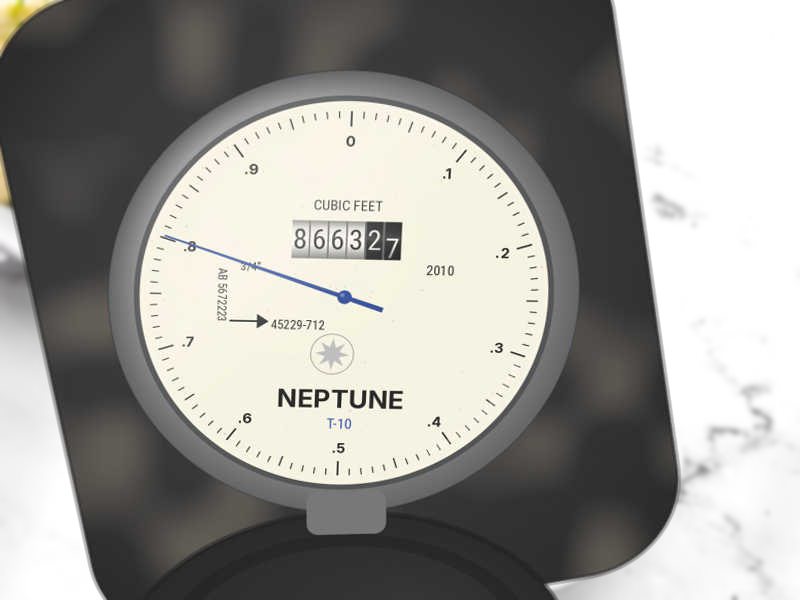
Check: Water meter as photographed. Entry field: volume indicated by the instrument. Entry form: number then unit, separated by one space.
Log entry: 866326.80 ft³
